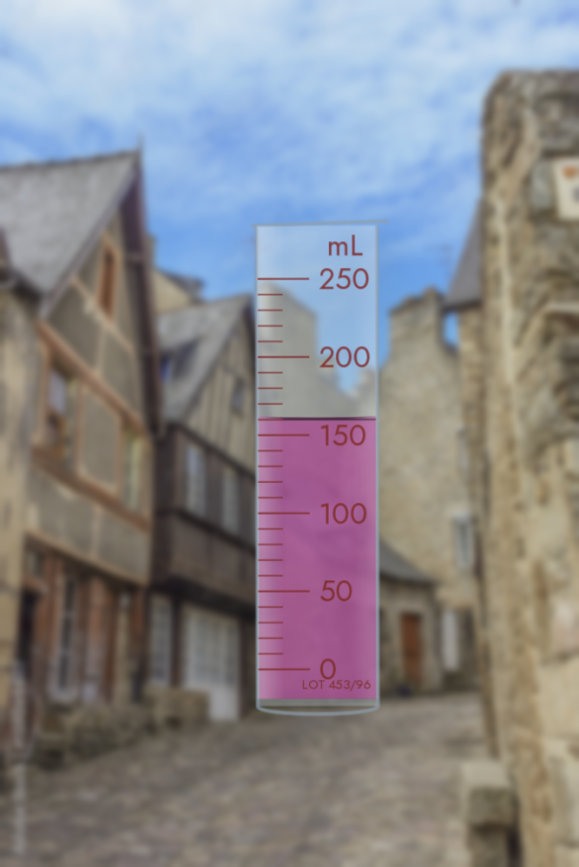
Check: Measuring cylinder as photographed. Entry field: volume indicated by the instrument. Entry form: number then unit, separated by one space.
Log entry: 160 mL
